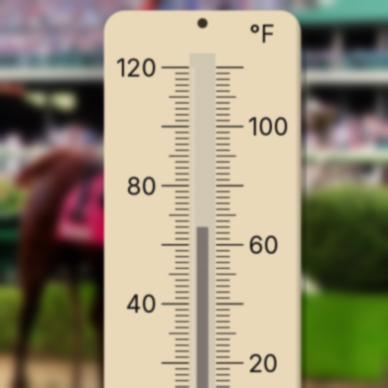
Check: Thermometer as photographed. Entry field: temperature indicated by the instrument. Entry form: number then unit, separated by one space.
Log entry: 66 °F
